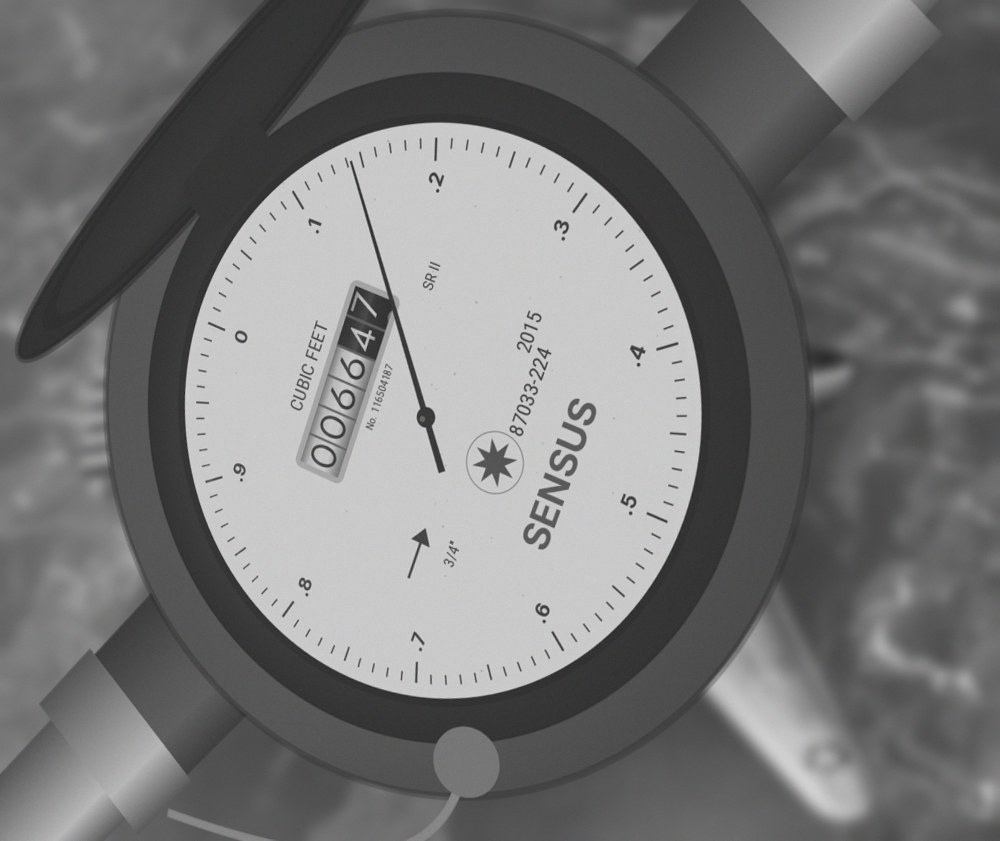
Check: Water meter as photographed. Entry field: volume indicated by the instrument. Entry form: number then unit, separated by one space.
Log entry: 6647.14 ft³
